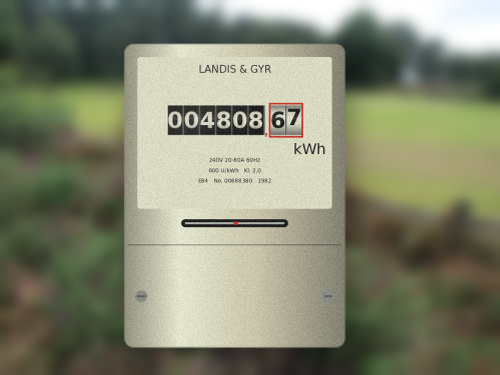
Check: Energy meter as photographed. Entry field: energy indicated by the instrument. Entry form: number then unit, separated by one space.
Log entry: 4808.67 kWh
